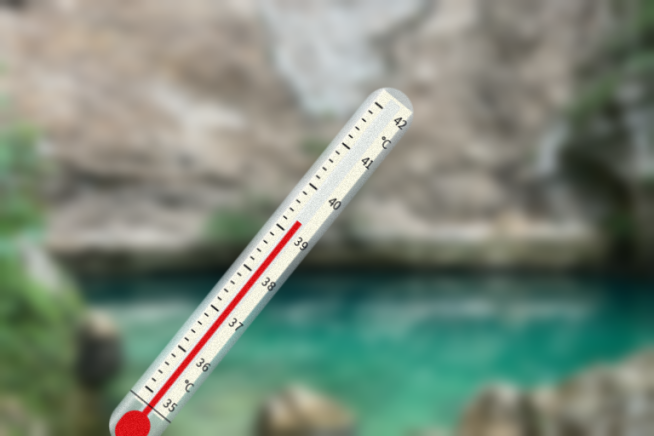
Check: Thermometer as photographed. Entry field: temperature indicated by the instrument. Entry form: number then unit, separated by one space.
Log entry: 39.3 °C
